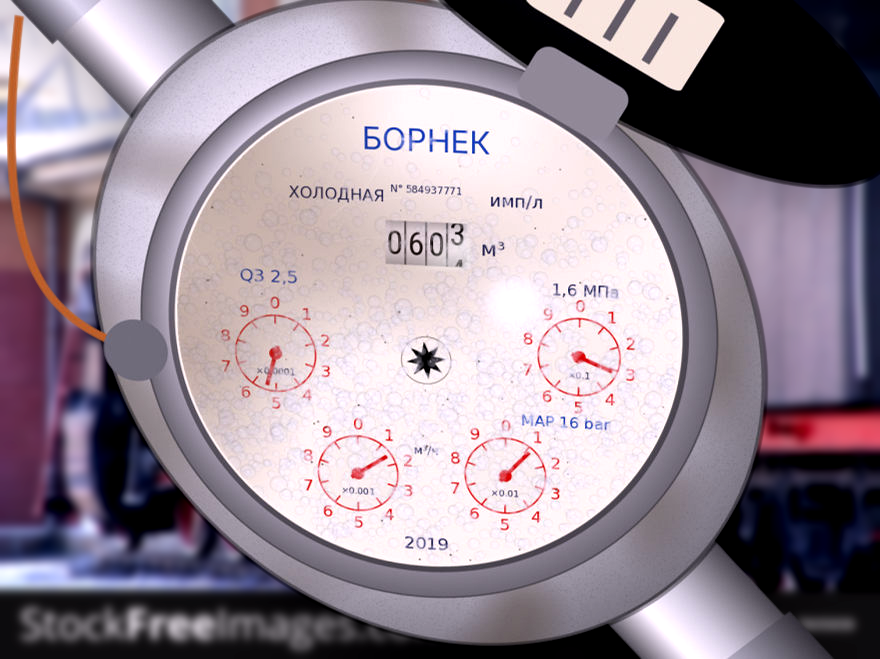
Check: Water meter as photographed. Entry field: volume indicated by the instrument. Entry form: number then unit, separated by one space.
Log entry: 603.3115 m³
